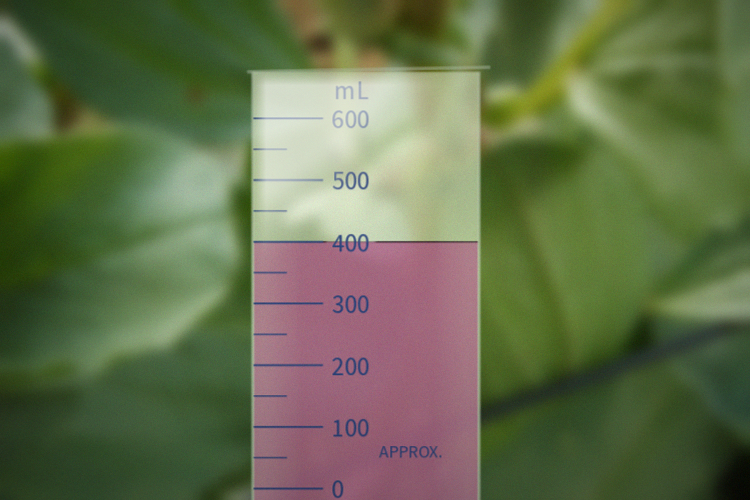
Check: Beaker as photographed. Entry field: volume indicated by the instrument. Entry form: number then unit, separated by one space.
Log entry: 400 mL
